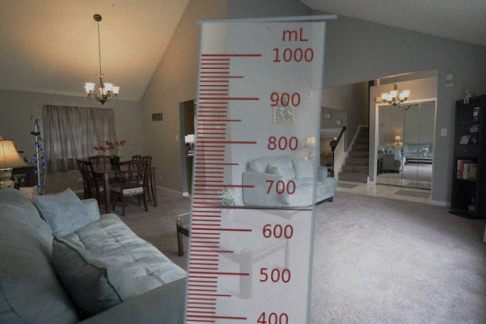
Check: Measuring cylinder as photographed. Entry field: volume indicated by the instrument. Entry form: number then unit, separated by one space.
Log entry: 650 mL
